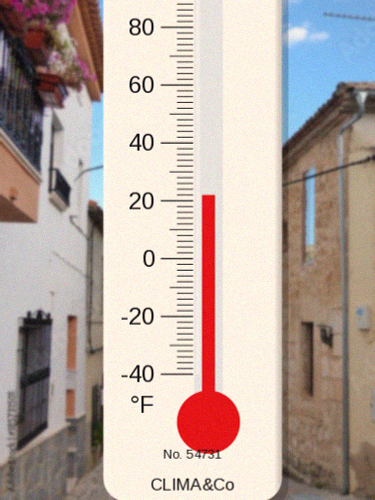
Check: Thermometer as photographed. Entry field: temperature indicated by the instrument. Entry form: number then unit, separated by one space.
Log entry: 22 °F
